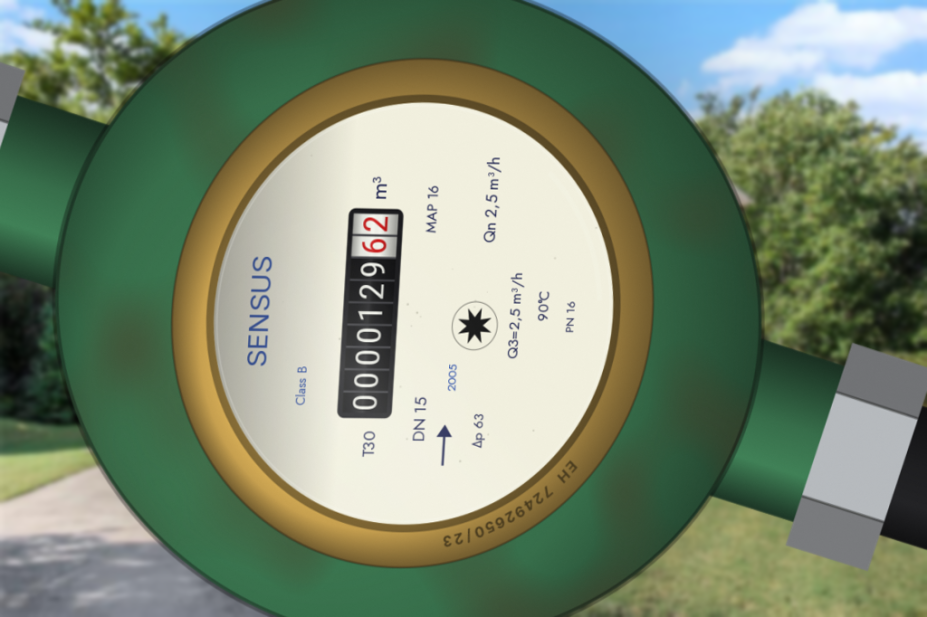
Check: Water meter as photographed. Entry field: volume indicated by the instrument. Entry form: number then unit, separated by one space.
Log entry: 129.62 m³
